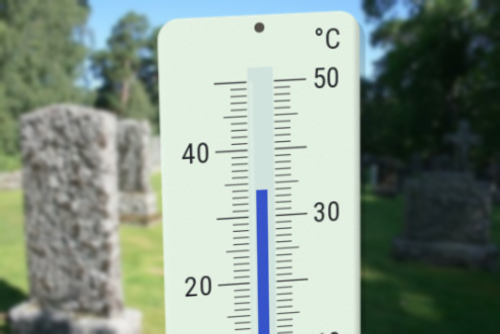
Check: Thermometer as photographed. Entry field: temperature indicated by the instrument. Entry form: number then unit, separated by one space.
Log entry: 34 °C
